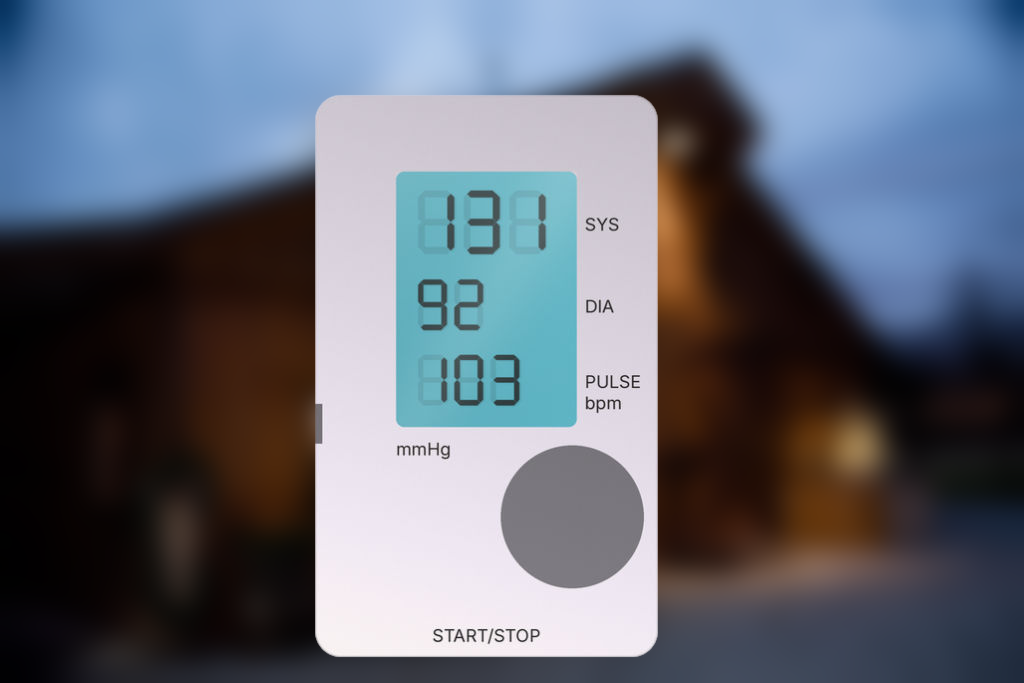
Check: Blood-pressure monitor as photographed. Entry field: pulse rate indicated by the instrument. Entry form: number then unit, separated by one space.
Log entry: 103 bpm
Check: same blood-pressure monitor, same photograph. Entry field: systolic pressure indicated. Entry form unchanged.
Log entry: 131 mmHg
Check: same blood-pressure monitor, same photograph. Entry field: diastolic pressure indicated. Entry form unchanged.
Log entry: 92 mmHg
